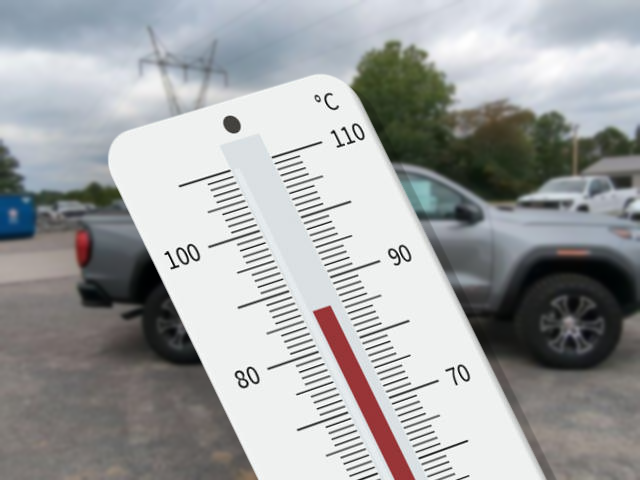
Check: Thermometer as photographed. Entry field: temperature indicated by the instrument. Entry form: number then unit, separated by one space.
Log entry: 86 °C
